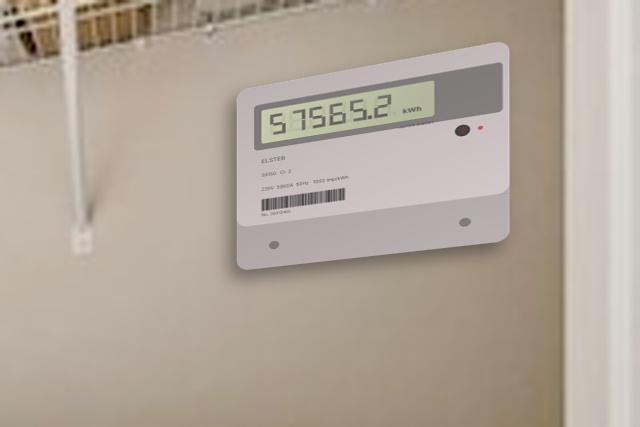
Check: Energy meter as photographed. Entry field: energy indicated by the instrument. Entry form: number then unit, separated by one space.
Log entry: 57565.2 kWh
